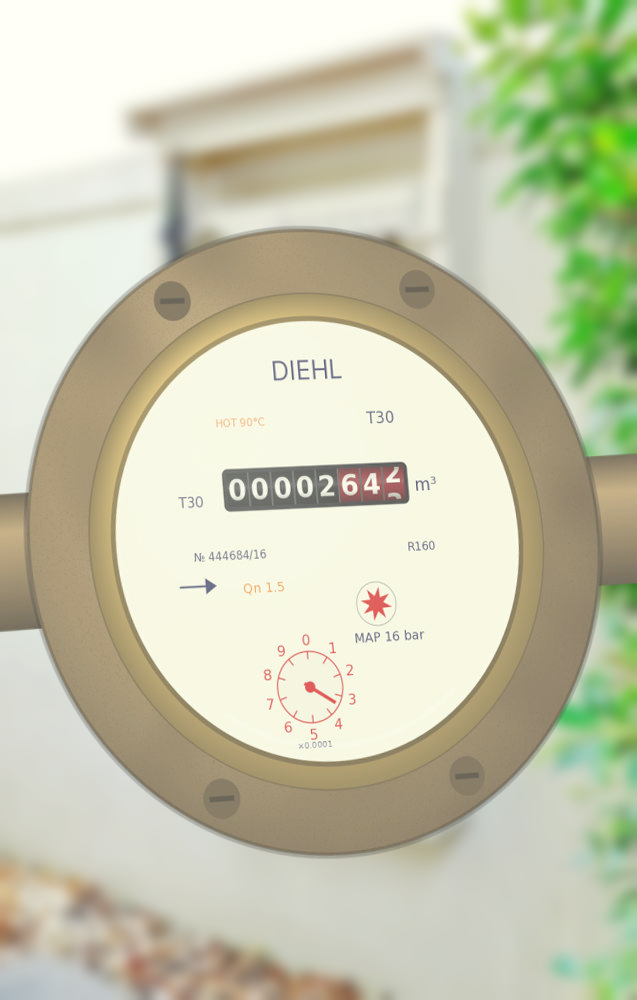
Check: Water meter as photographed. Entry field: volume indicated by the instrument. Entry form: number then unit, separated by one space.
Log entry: 2.6423 m³
